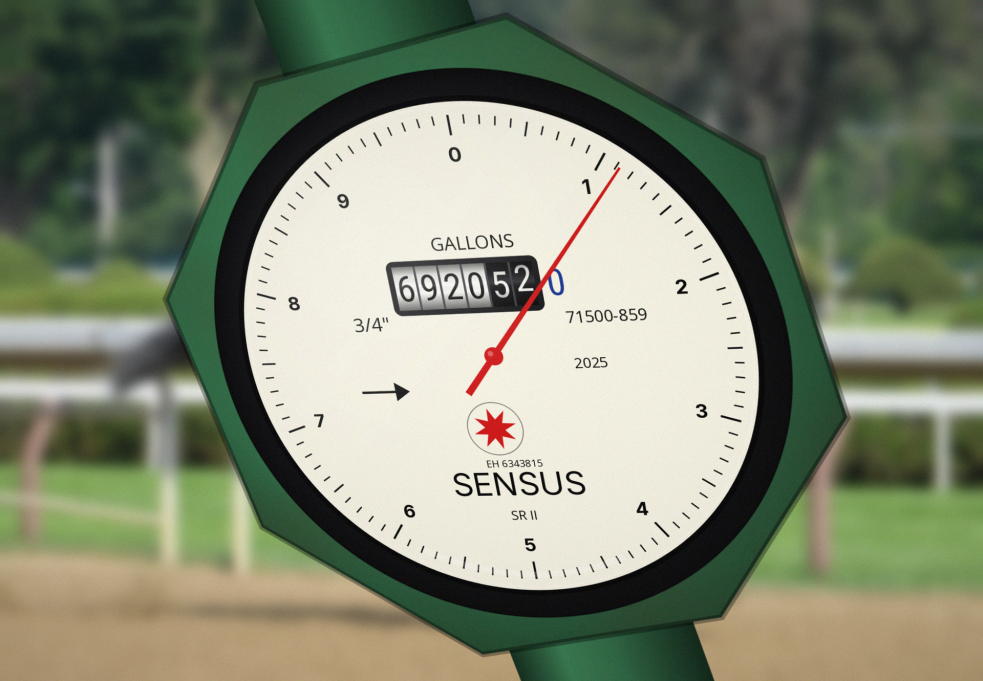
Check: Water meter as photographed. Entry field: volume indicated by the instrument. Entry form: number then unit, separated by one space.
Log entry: 6920521.1 gal
